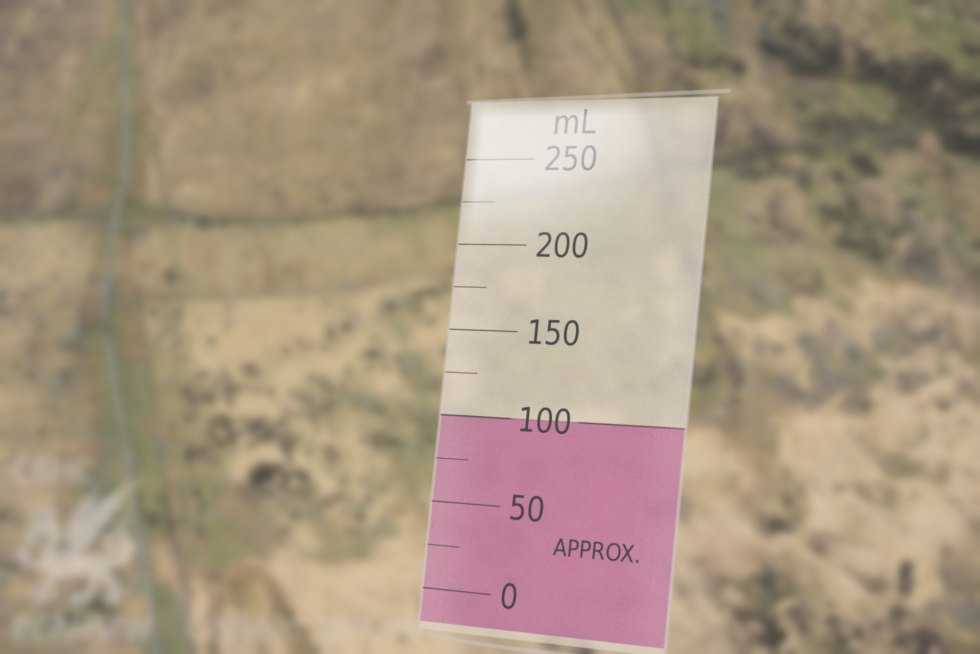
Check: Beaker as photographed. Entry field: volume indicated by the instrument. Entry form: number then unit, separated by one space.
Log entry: 100 mL
